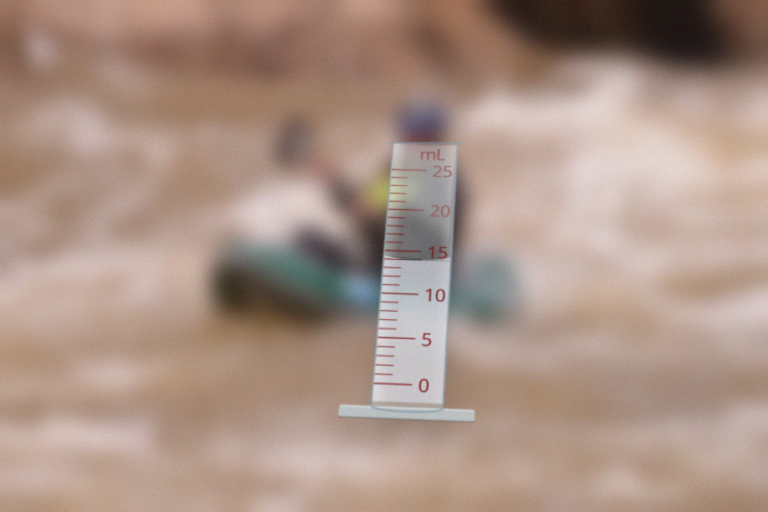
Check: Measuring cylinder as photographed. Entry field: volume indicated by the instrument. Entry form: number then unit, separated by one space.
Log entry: 14 mL
